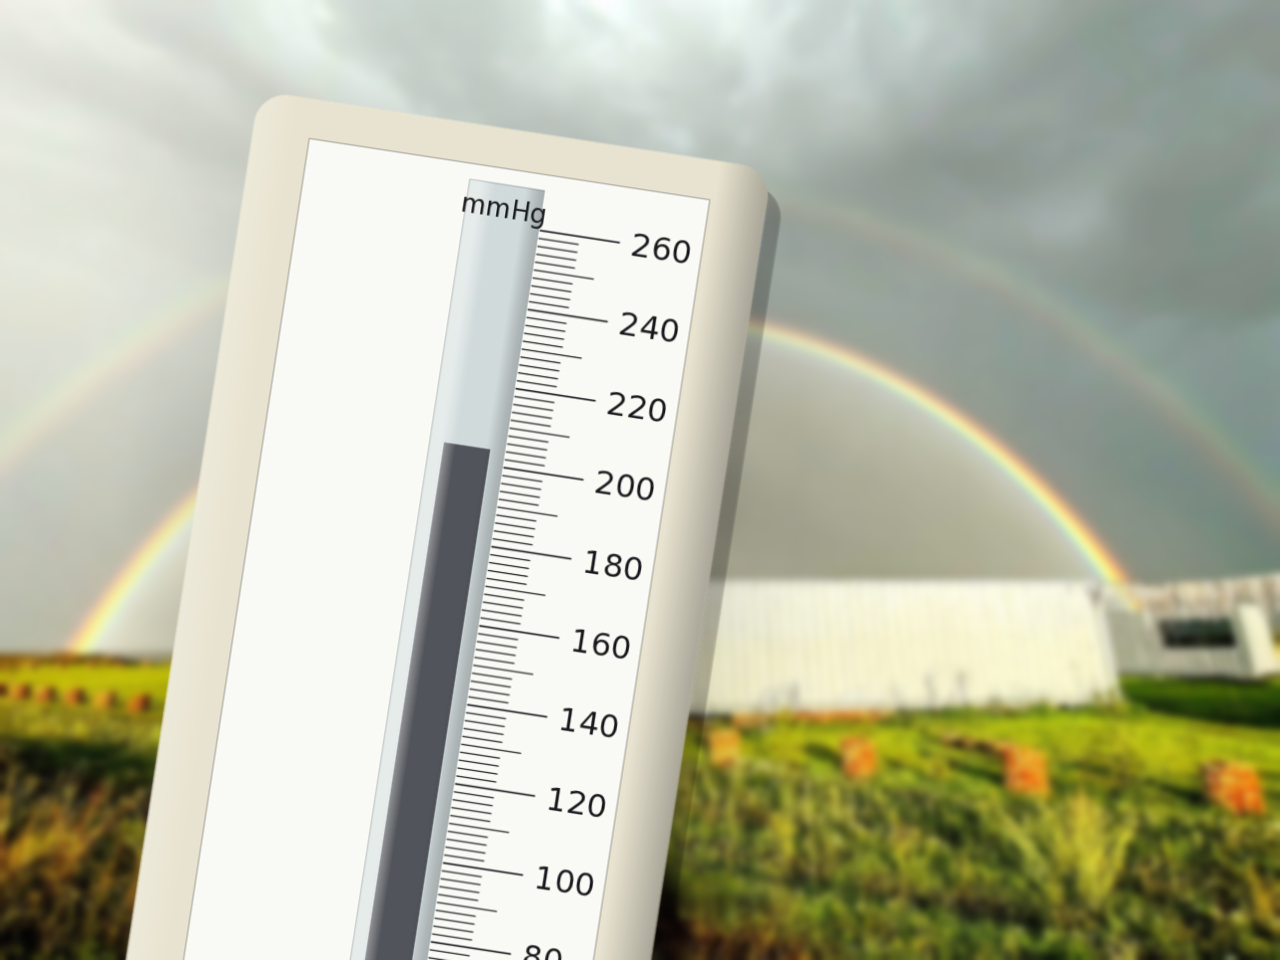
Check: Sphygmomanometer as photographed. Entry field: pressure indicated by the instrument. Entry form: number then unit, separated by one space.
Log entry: 204 mmHg
